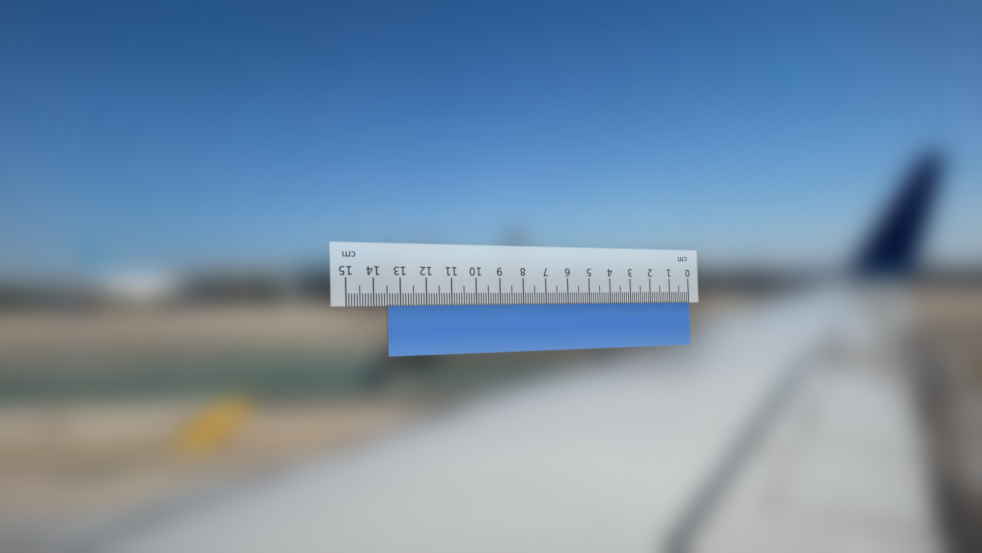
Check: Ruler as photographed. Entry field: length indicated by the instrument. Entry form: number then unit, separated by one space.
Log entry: 13.5 cm
